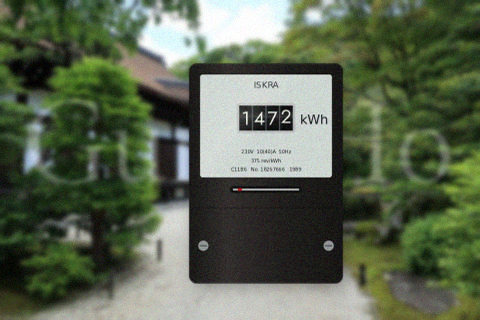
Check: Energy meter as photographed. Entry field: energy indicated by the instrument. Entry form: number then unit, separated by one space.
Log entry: 1472 kWh
